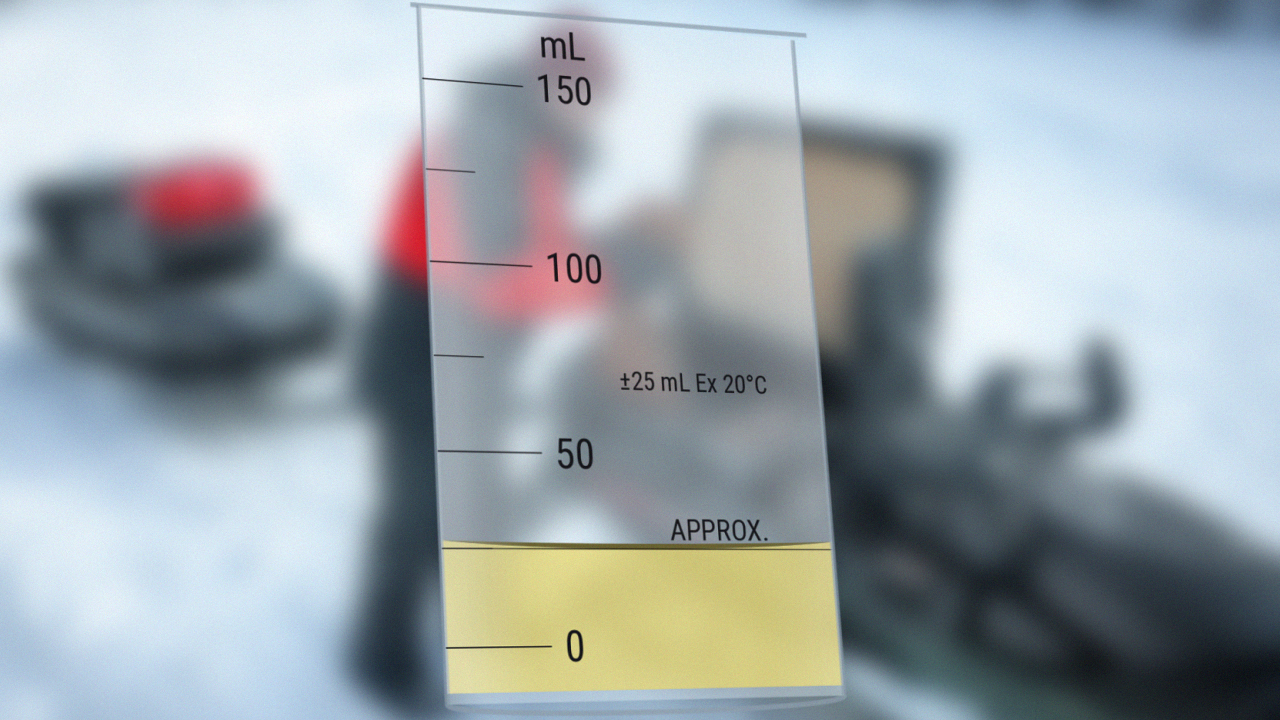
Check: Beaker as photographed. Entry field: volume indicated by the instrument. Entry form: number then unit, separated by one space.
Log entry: 25 mL
